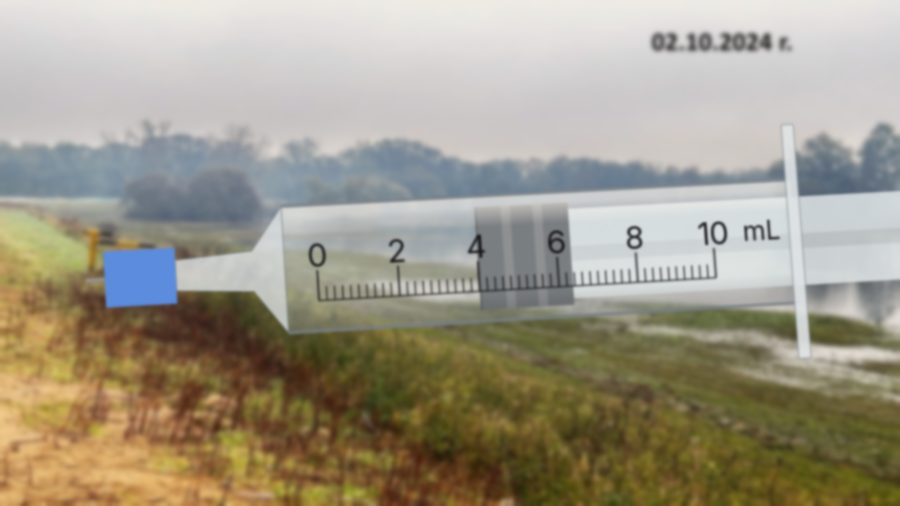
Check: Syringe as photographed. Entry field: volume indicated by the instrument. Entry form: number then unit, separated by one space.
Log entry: 4 mL
